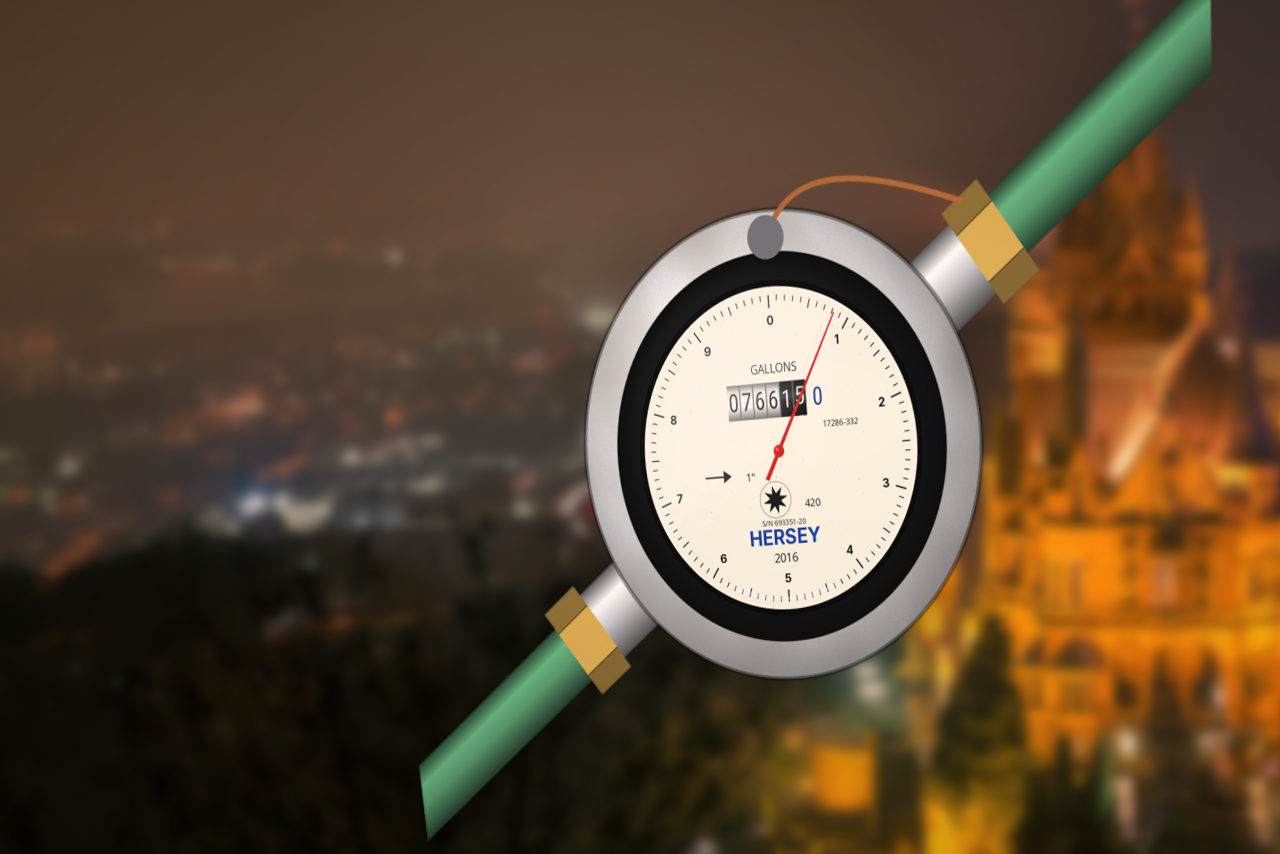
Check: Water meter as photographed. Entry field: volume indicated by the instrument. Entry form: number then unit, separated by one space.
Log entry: 766150.8 gal
